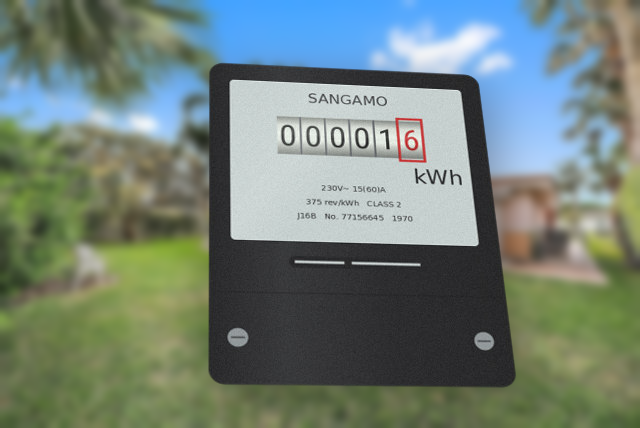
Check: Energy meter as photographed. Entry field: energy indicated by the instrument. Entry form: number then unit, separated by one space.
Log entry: 1.6 kWh
